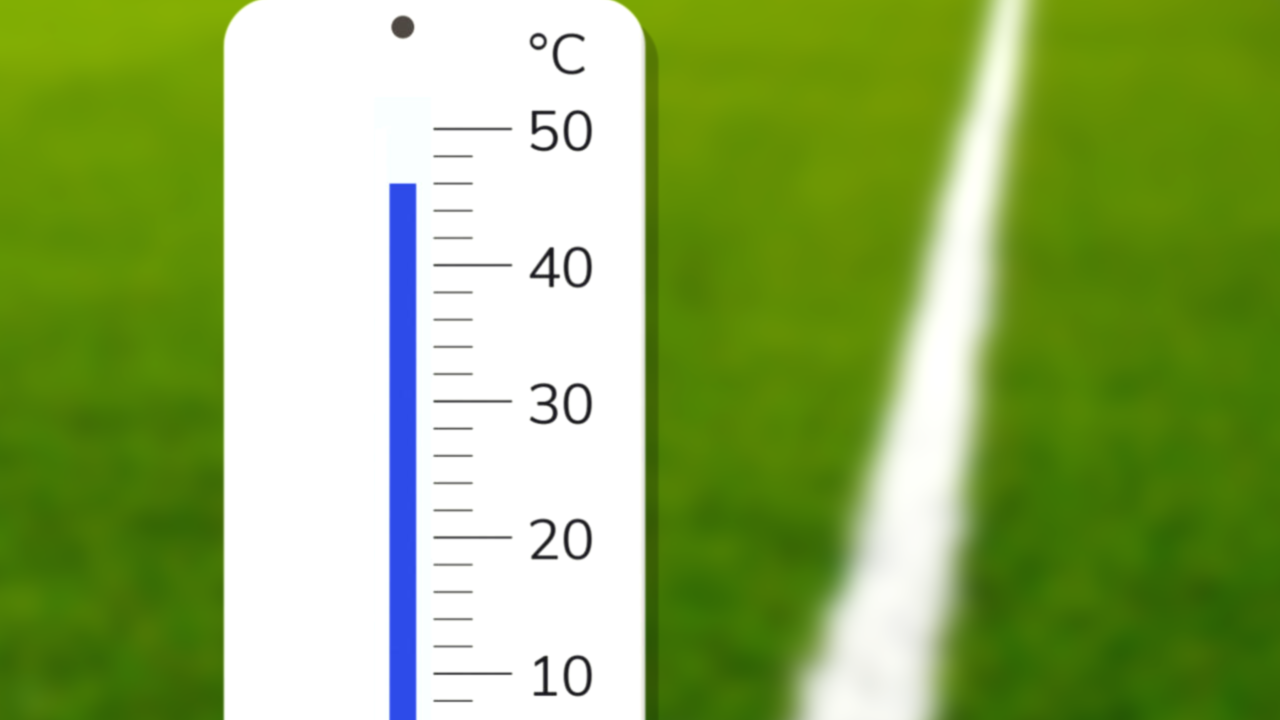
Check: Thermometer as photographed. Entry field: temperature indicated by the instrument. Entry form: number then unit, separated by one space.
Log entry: 46 °C
